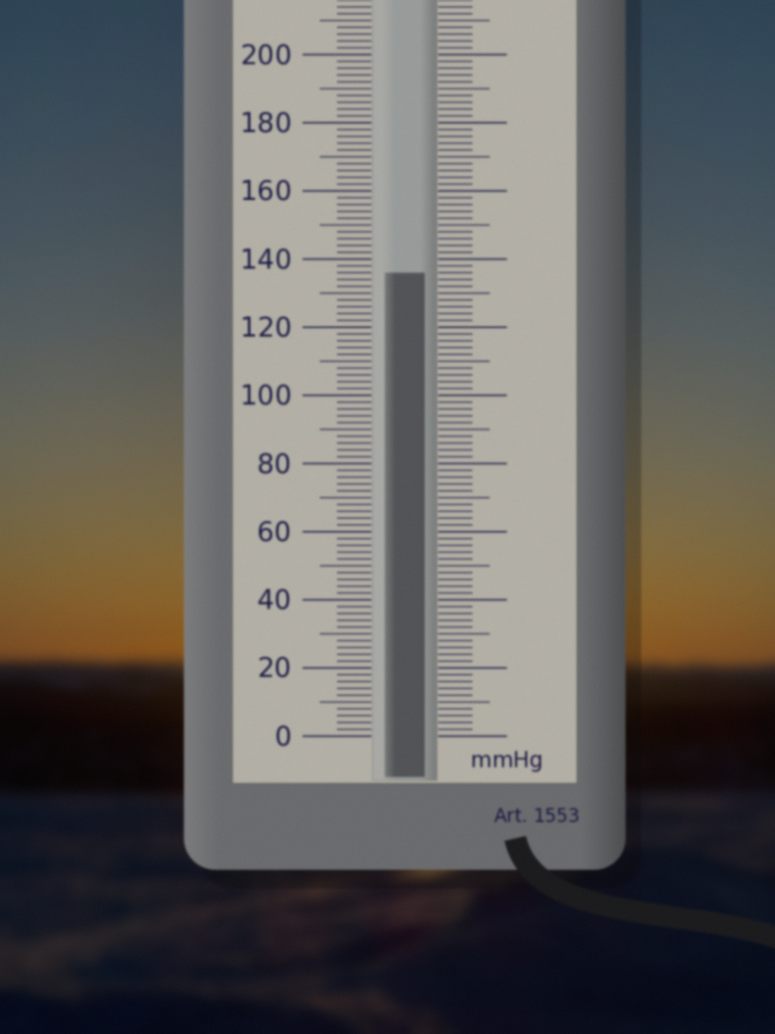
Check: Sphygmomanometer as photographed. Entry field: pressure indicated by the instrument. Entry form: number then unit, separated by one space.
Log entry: 136 mmHg
